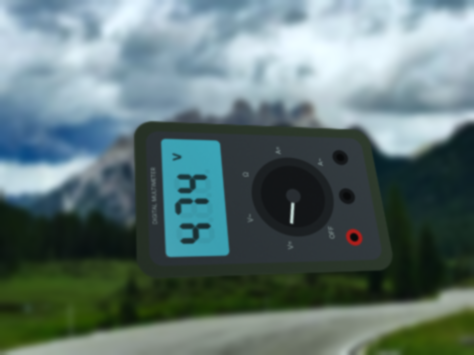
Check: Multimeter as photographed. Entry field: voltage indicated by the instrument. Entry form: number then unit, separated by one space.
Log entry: 474 V
